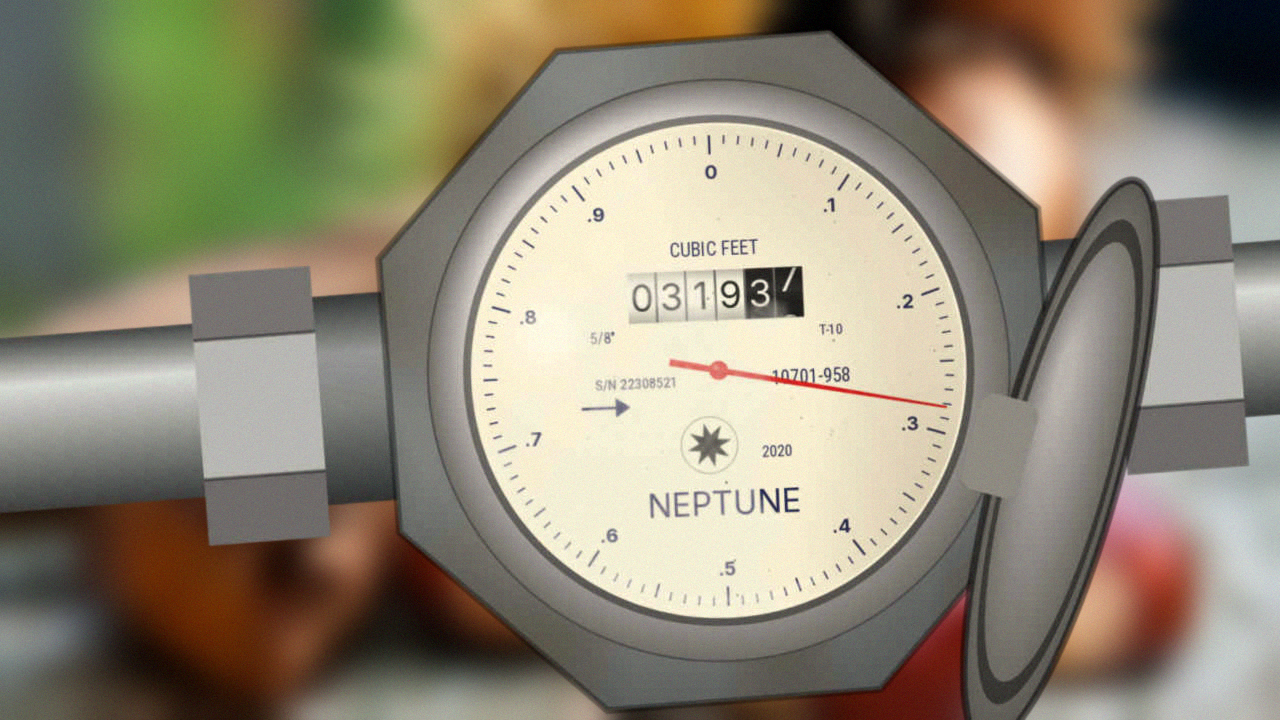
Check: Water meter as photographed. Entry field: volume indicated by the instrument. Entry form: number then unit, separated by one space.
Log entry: 31937.28 ft³
